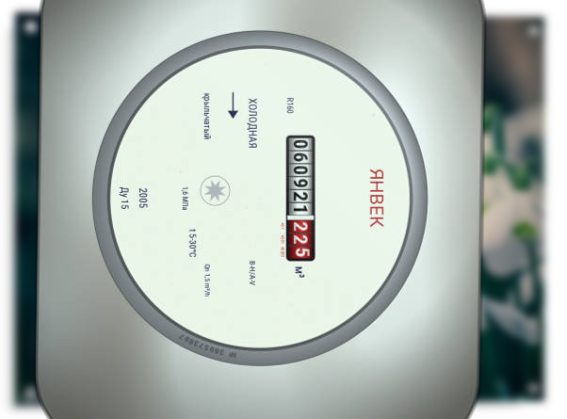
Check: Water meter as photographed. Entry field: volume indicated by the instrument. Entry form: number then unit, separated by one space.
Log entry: 60921.225 m³
